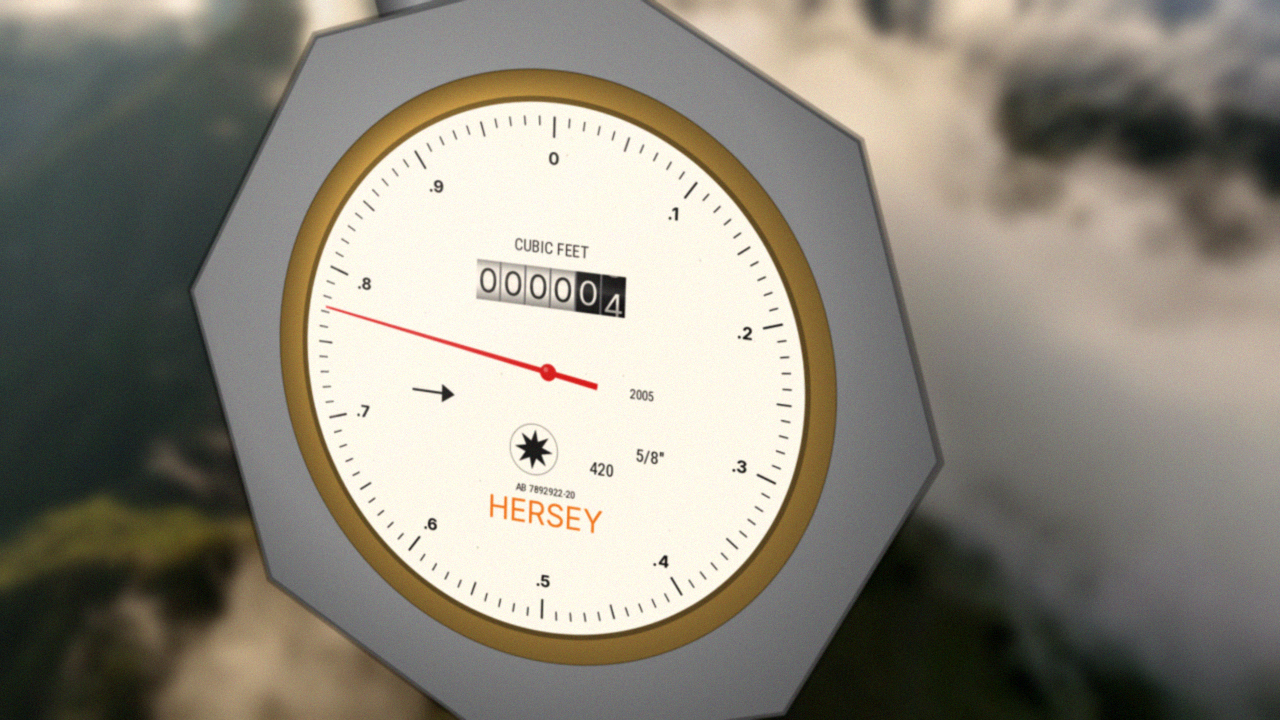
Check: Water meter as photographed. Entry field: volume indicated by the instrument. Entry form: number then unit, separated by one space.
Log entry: 3.77 ft³
